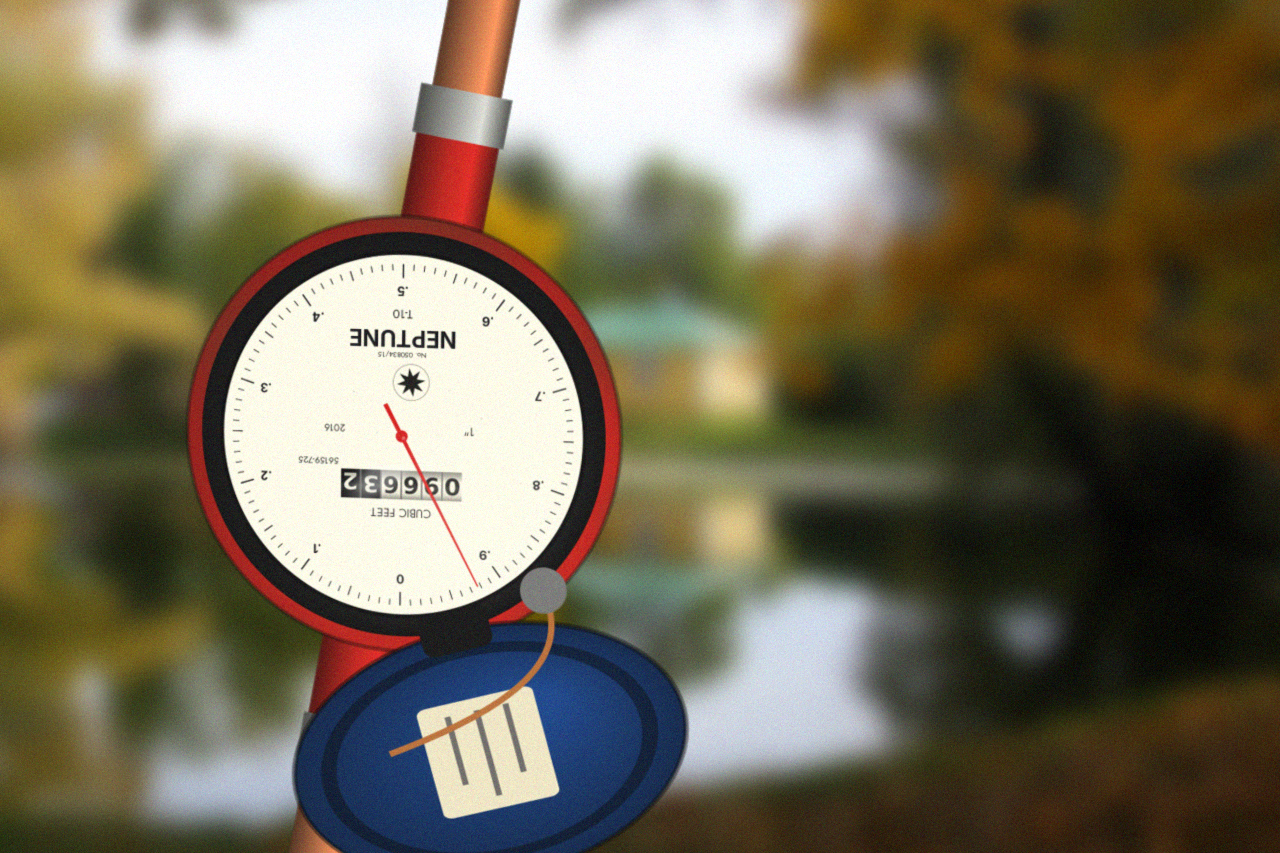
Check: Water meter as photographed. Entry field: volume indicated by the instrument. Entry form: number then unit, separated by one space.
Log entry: 96631.92 ft³
